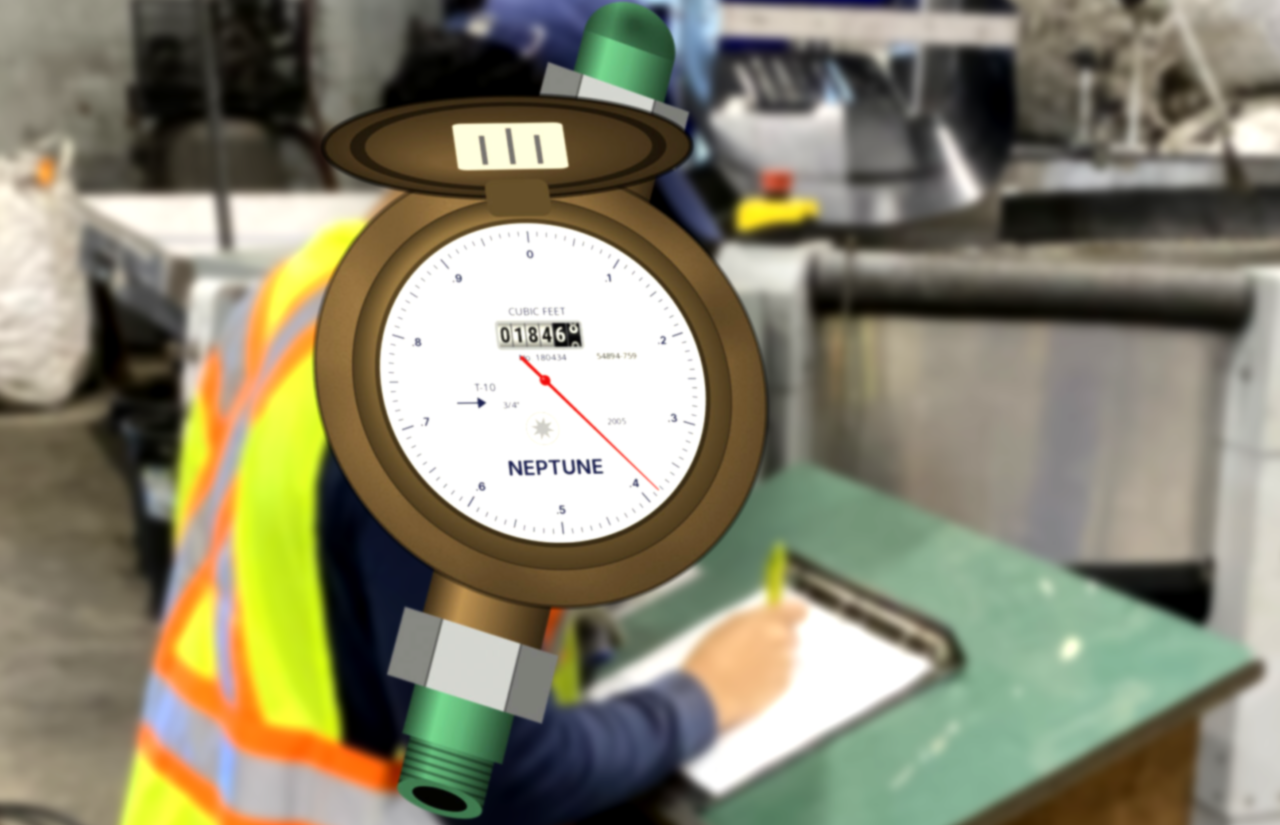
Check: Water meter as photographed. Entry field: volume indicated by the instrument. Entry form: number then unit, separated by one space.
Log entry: 18468.38 ft³
